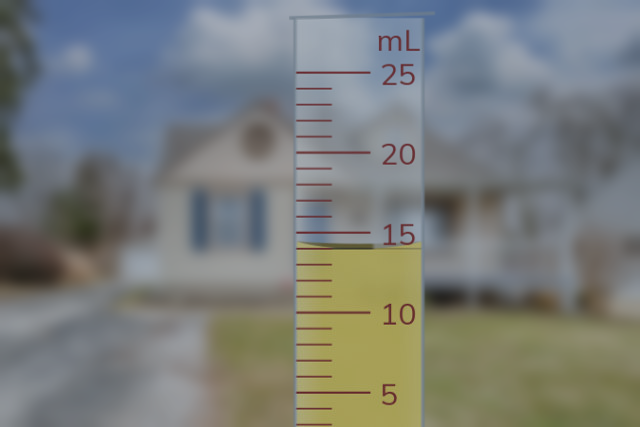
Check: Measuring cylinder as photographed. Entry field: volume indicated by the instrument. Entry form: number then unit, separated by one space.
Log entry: 14 mL
